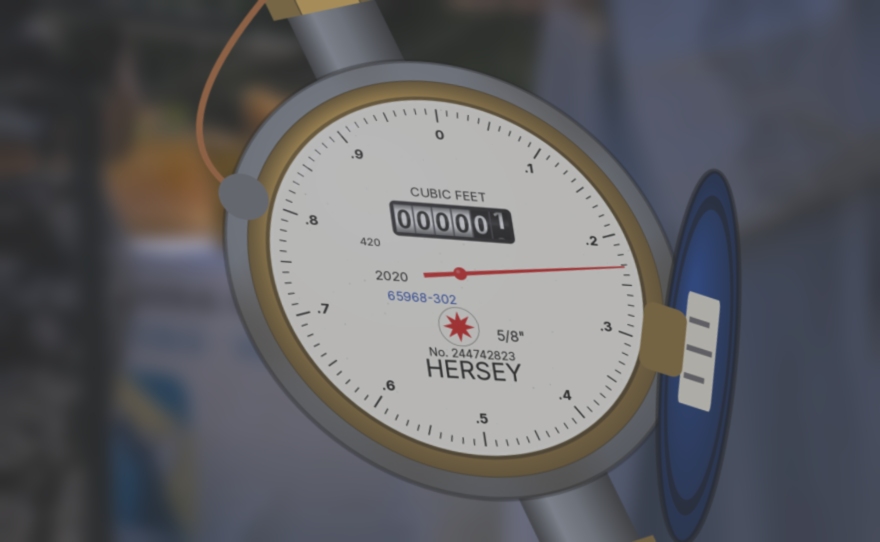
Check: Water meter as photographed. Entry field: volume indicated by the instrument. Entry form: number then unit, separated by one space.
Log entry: 1.23 ft³
